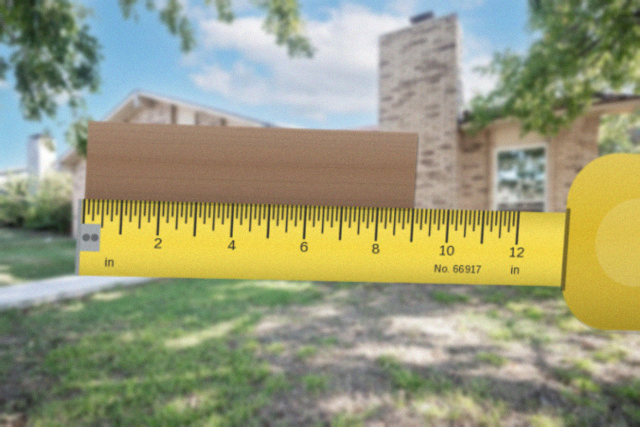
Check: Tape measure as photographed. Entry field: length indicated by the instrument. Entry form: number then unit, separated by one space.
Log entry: 9 in
